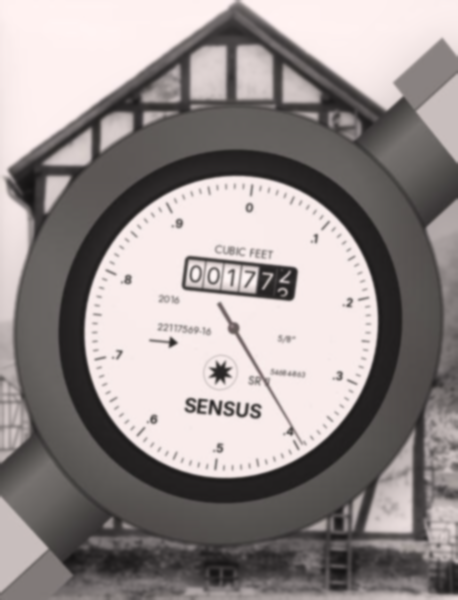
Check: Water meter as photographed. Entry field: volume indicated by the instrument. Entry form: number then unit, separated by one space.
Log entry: 1772.39 ft³
